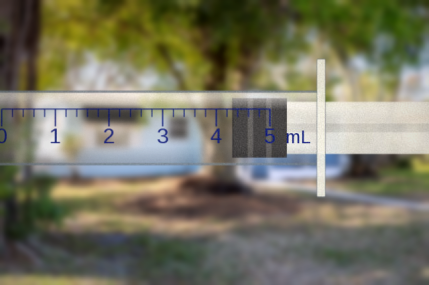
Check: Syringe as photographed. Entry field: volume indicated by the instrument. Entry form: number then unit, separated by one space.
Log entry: 4.3 mL
